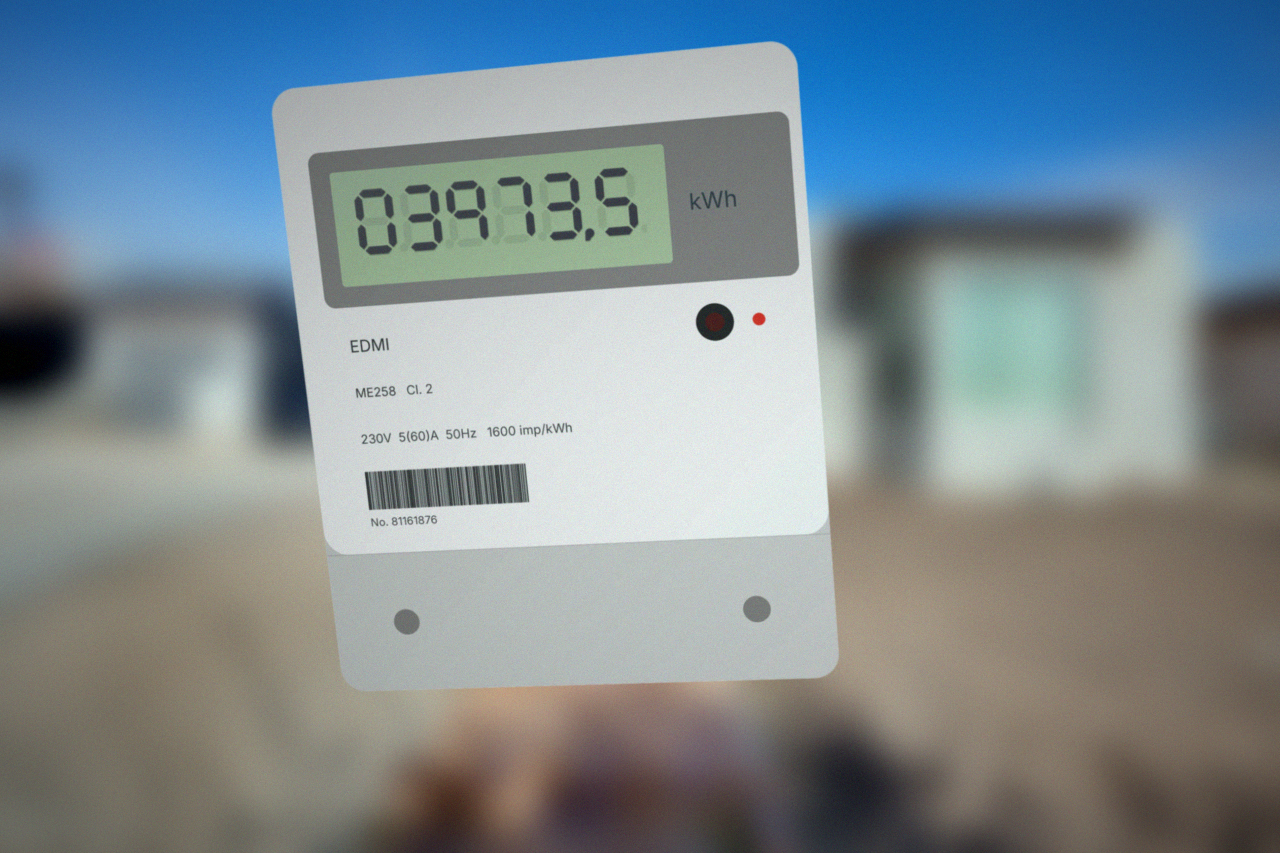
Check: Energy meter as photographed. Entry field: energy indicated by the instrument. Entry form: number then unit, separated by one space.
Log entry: 3973.5 kWh
